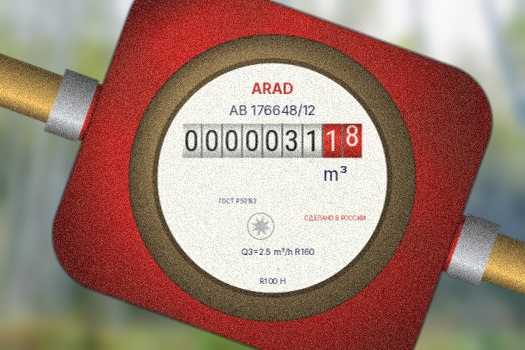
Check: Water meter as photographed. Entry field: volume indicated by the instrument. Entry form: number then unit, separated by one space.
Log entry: 31.18 m³
